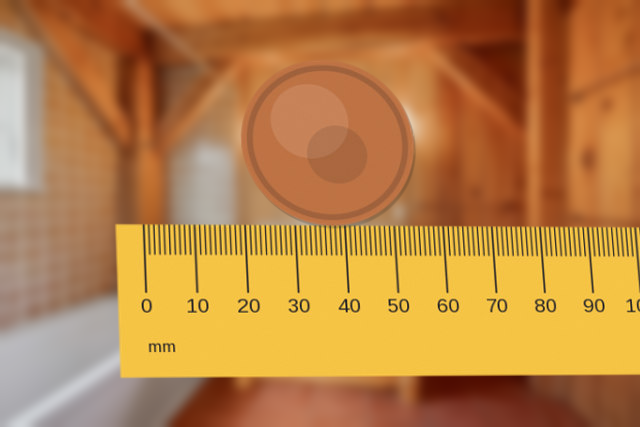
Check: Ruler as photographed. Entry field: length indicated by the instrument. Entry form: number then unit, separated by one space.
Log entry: 35 mm
